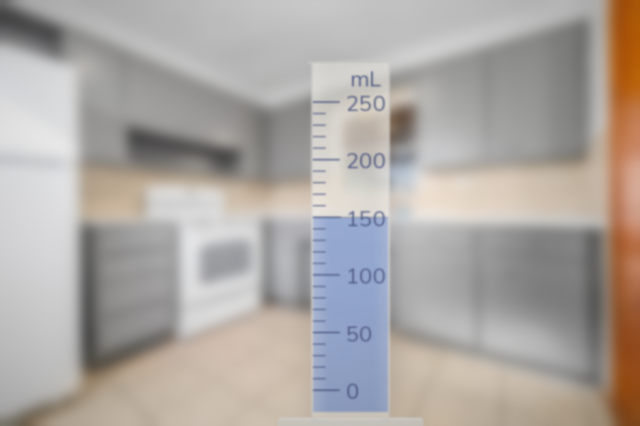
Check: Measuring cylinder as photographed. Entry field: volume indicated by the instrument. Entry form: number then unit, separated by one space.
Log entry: 150 mL
